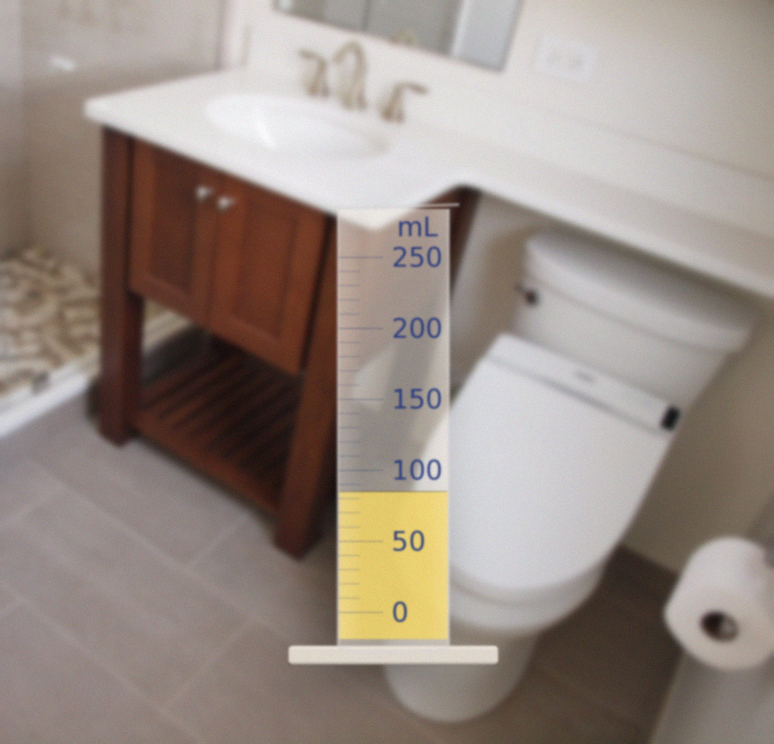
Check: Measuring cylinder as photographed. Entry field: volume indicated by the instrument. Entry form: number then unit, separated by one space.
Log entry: 85 mL
